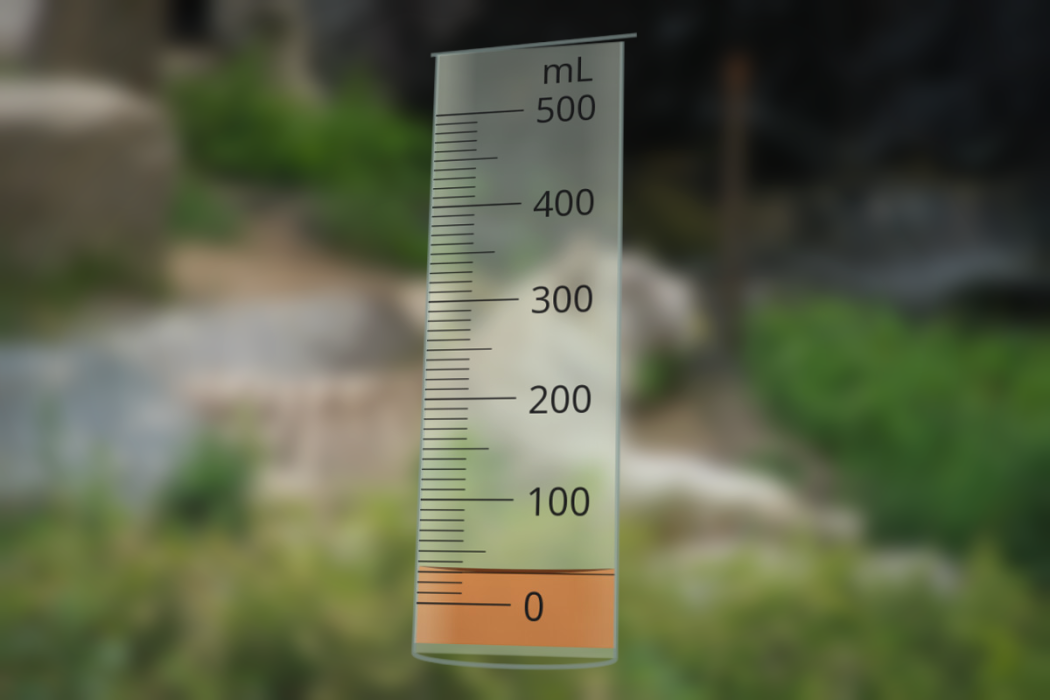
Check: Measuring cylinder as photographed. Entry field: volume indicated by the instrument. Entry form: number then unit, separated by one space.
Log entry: 30 mL
